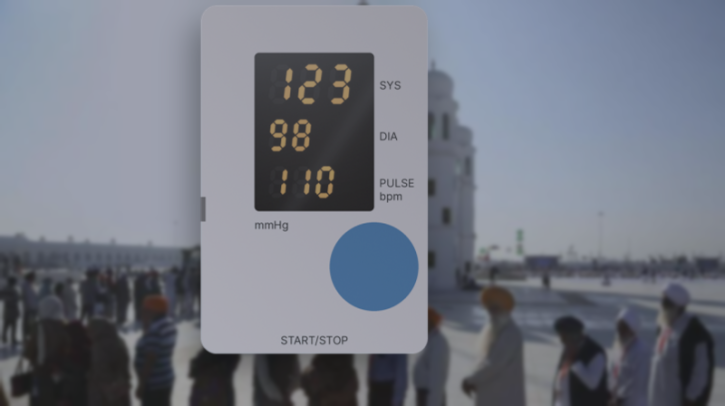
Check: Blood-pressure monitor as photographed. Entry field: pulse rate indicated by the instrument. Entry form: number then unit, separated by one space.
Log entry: 110 bpm
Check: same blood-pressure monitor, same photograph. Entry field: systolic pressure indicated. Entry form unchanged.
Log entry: 123 mmHg
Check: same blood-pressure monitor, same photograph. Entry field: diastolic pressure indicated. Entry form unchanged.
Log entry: 98 mmHg
